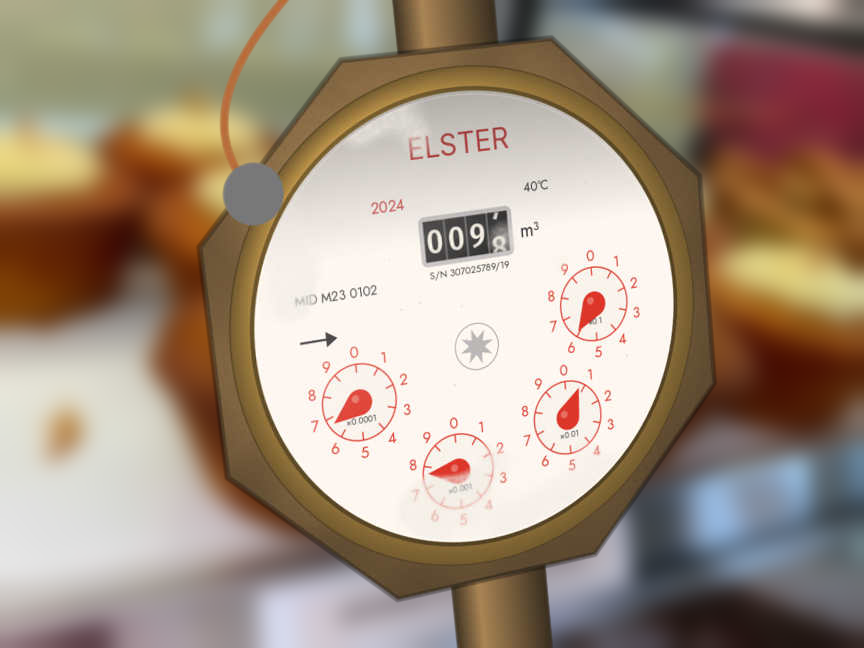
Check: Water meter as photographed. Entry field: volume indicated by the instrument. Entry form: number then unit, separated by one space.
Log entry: 97.6076 m³
